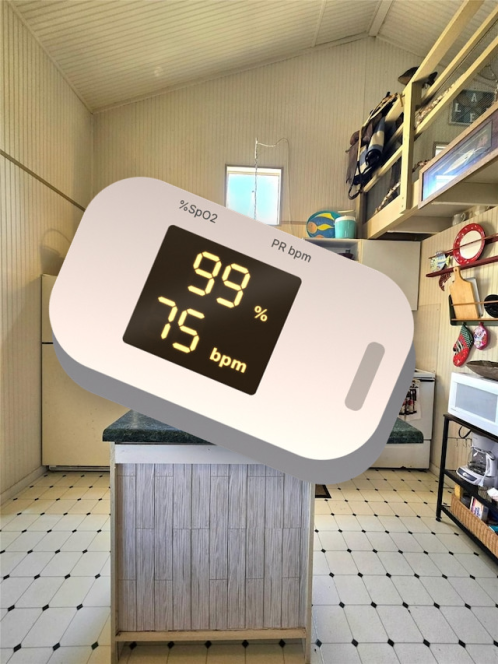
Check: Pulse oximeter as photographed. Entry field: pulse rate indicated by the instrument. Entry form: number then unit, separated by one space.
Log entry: 75 bpm
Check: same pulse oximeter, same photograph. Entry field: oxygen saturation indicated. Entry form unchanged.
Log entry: 99 %
